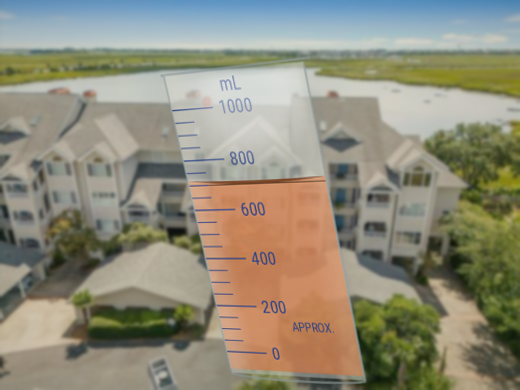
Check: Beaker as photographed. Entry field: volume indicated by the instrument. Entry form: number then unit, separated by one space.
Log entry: 700 mL
